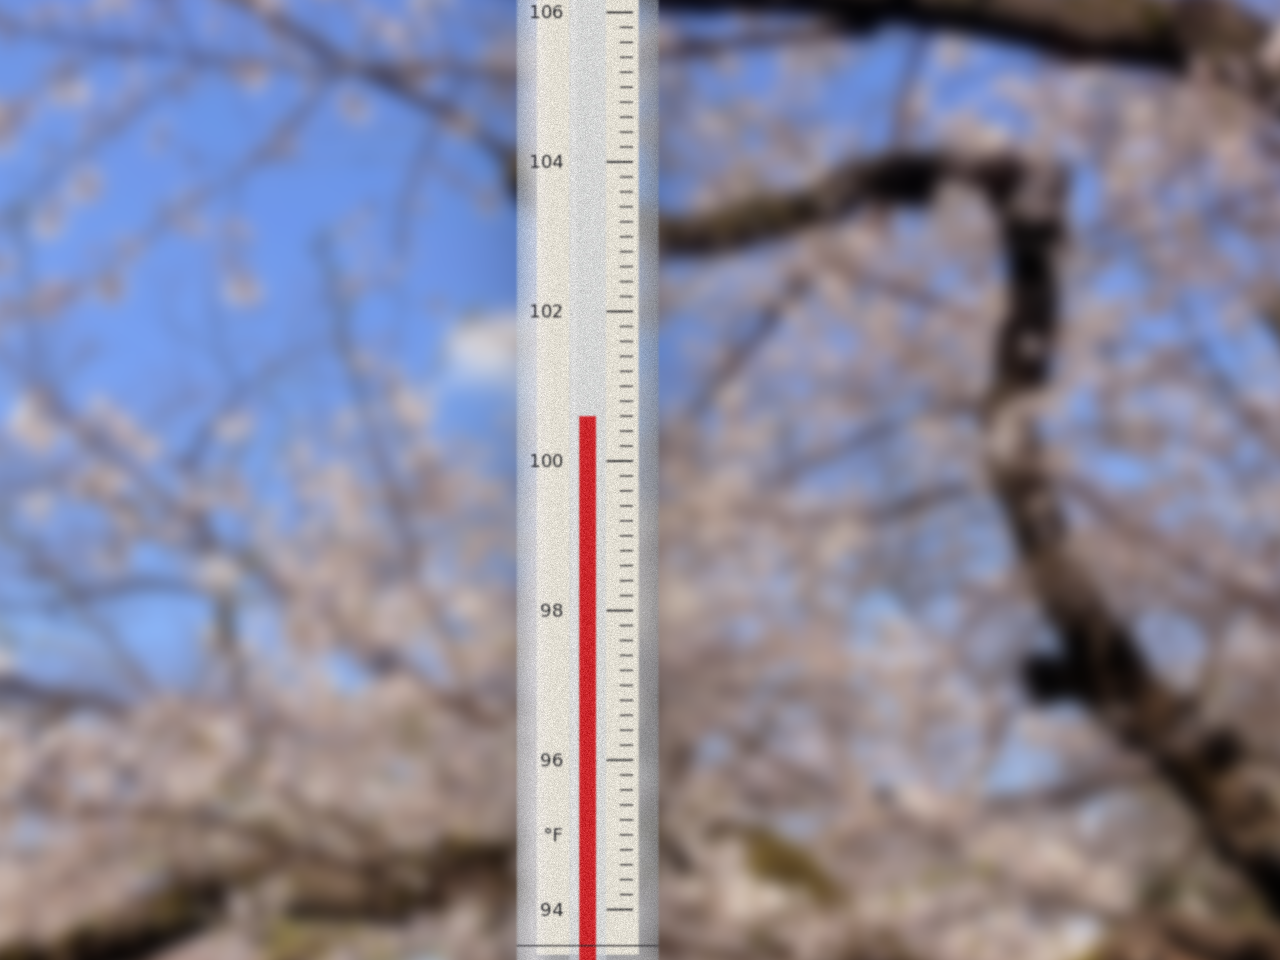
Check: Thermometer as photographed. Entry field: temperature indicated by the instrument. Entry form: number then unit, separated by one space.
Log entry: 100.6 °F
